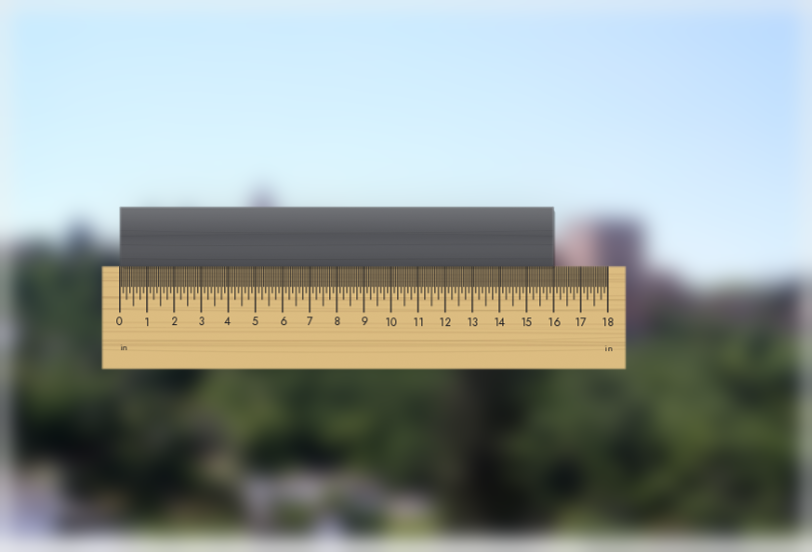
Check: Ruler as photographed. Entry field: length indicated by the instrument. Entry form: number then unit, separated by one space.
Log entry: 16 in
